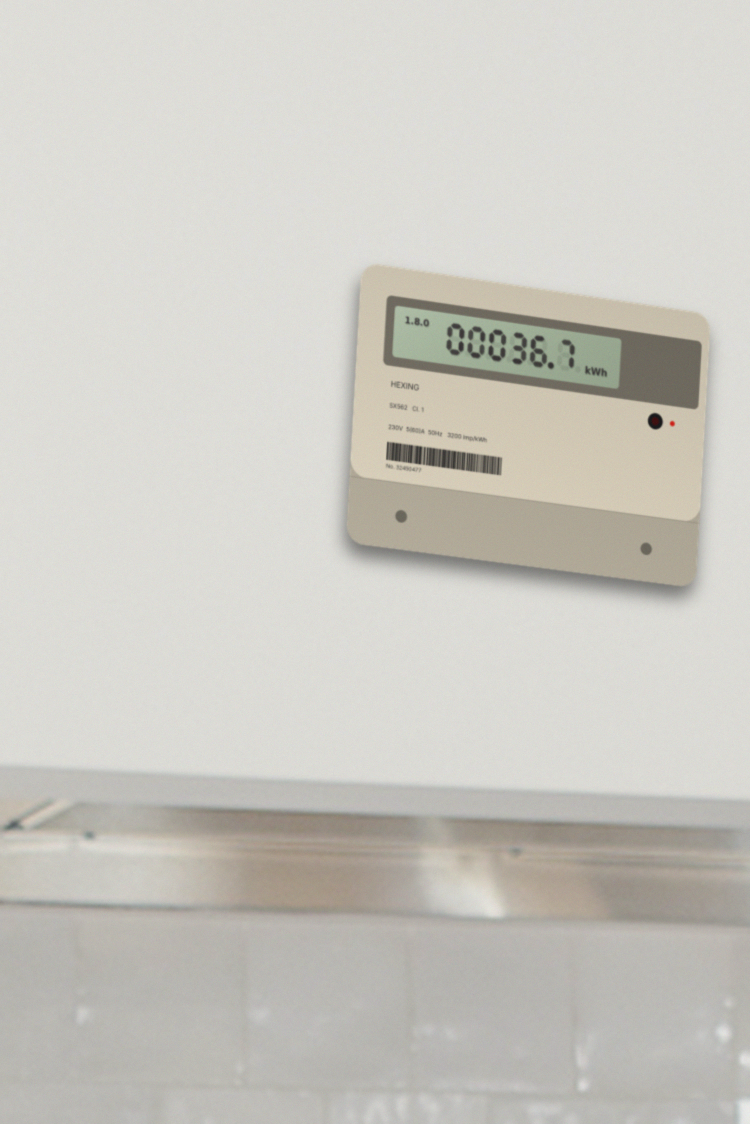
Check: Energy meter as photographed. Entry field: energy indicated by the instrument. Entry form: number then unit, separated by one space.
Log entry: 36.7 kWh
